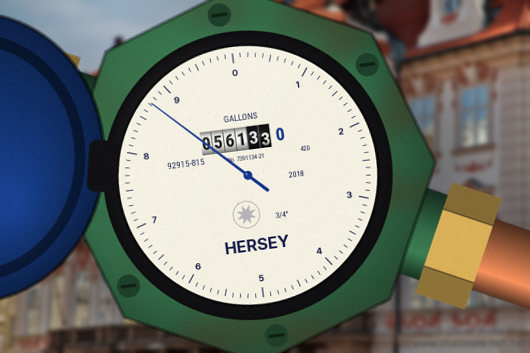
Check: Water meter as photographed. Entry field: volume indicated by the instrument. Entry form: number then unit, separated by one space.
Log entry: 561328.7 gal
